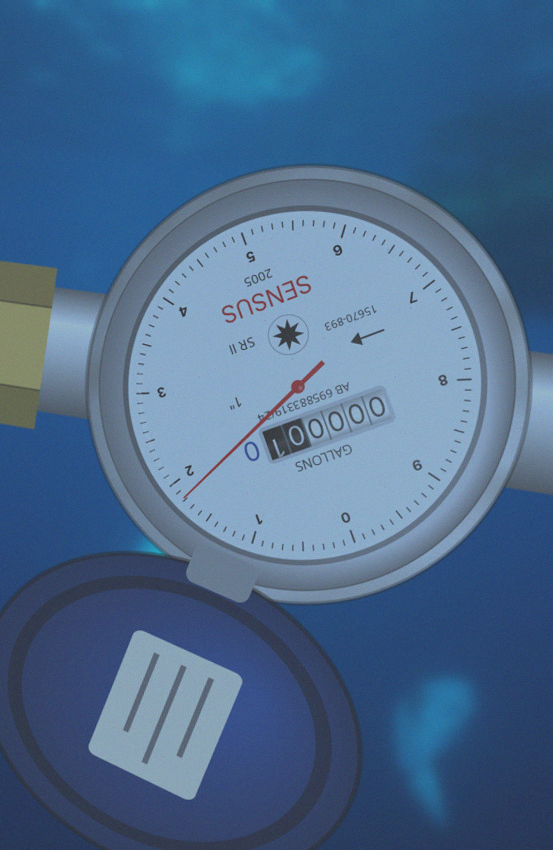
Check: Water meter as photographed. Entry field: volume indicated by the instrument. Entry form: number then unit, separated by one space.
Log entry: 11.8 gal
